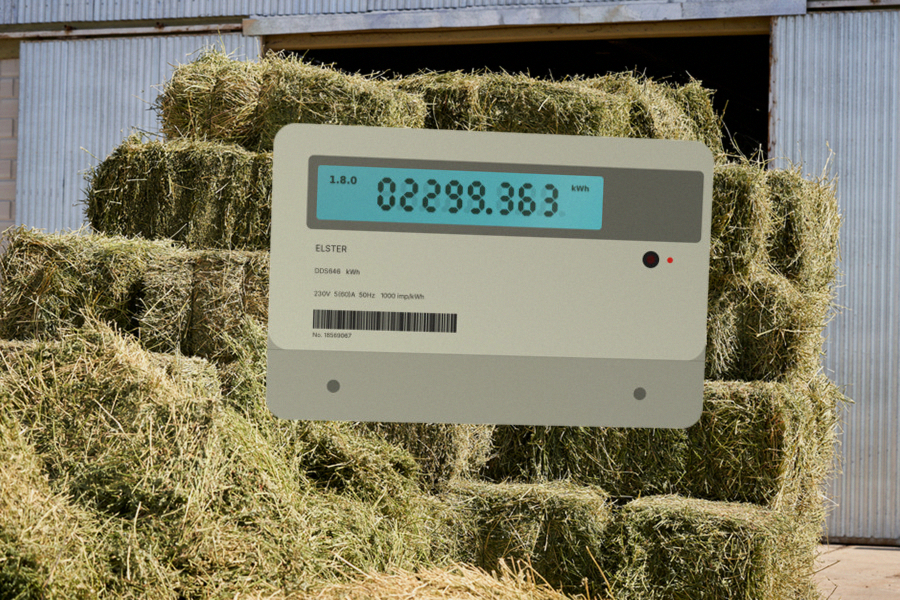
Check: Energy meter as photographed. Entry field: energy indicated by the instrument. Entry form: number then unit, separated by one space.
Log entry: 2299.363 kWh
